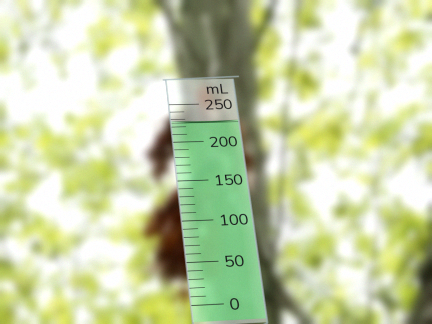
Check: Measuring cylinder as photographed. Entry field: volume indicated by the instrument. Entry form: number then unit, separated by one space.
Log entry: 225 mL
